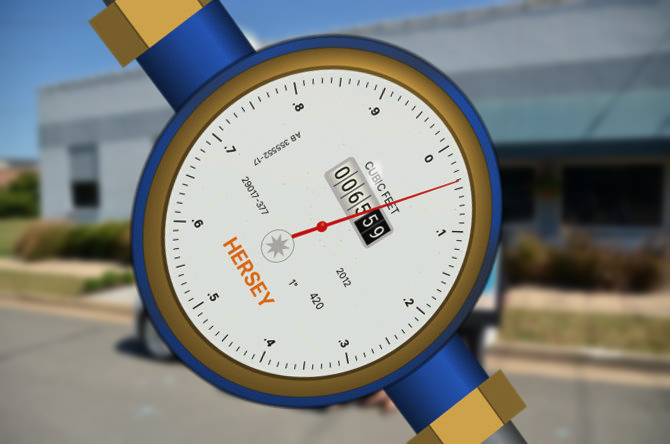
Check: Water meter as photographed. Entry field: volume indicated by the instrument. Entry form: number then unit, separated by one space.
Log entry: 6559.04 ft³
